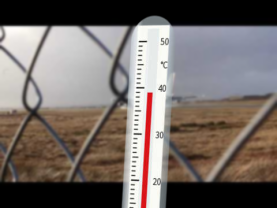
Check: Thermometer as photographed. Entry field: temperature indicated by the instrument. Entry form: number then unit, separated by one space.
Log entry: 39 °C
